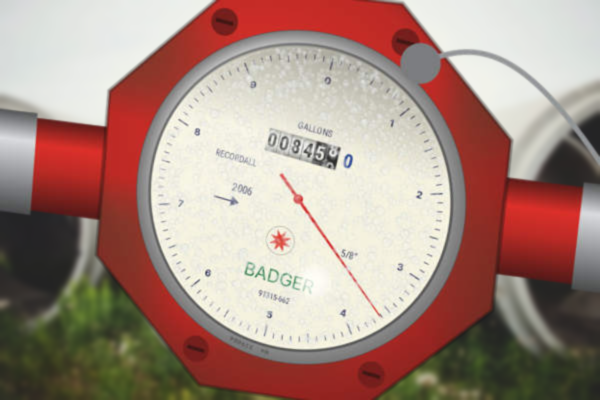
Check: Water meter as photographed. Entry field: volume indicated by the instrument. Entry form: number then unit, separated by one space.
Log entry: 84583.6 gal
